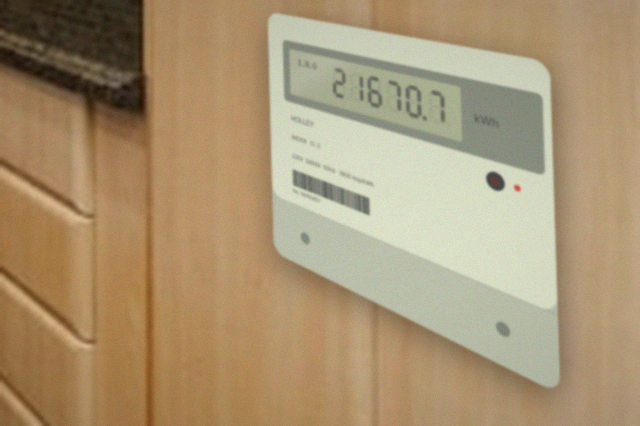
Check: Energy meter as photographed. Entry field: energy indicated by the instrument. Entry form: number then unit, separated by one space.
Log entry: 21670.7 kWh
